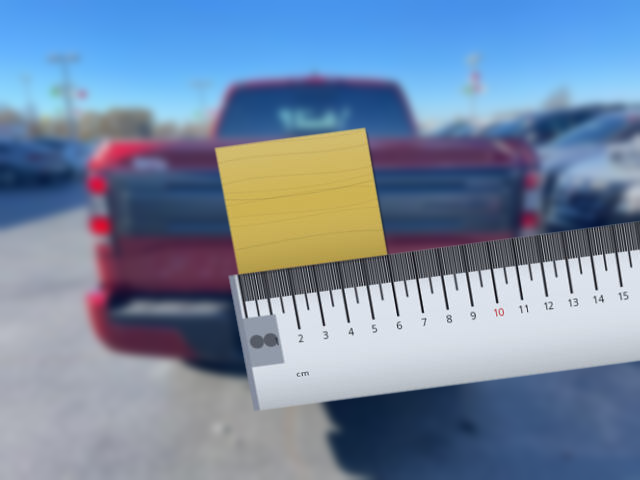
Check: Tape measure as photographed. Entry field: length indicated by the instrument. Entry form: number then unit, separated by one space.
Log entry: 6 cm
